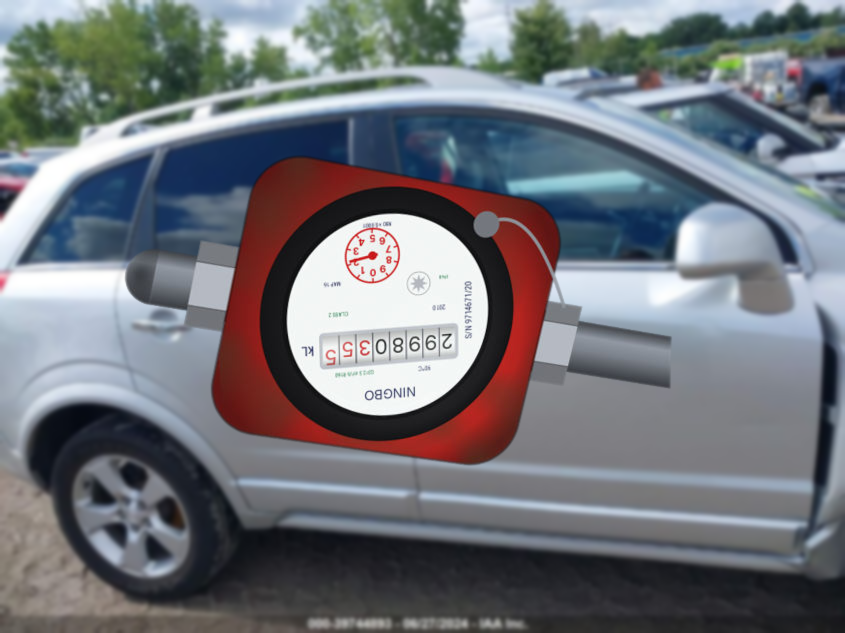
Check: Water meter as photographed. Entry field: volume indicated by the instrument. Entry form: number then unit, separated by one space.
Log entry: 29980.3552 kL
